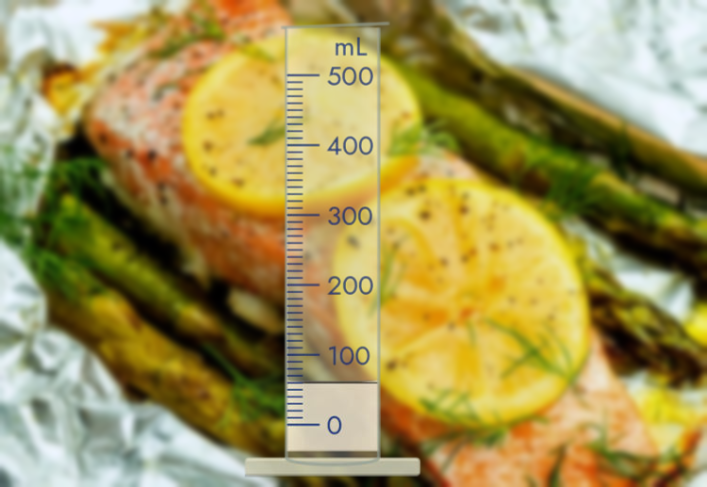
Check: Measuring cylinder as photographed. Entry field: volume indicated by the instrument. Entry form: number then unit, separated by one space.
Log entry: 60 mL
